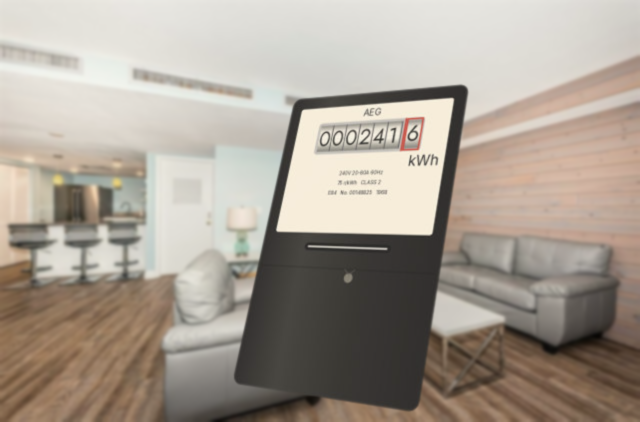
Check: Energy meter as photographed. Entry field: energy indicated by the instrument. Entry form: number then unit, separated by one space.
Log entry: 241.6 kWh
